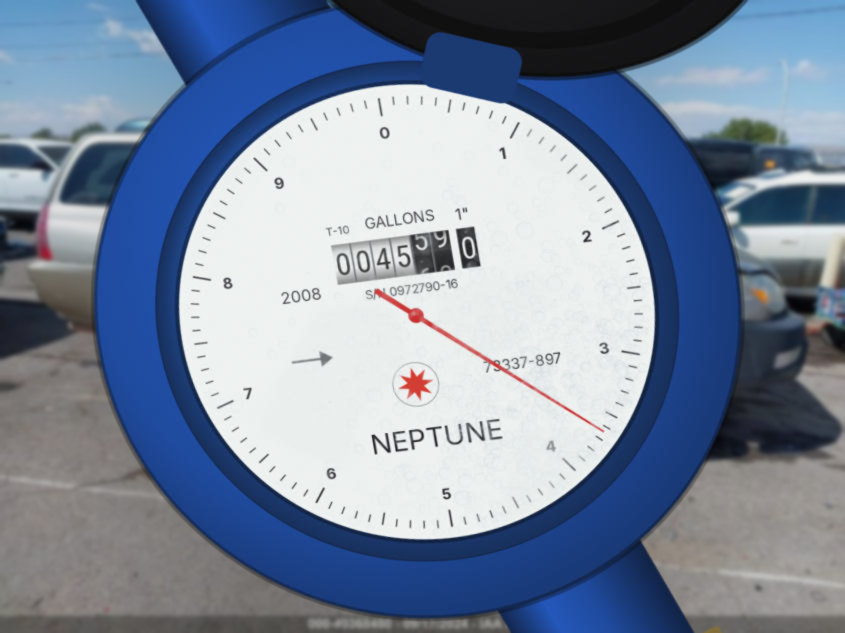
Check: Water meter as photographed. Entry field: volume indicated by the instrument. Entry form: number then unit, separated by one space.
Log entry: 45593.6 gal
